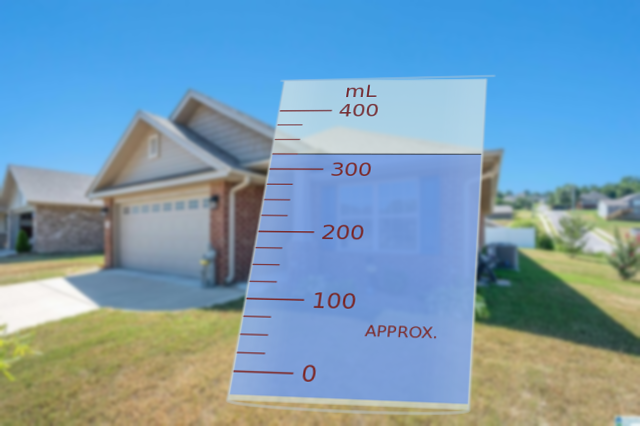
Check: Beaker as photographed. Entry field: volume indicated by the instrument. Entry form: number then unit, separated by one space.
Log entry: 325 mL
